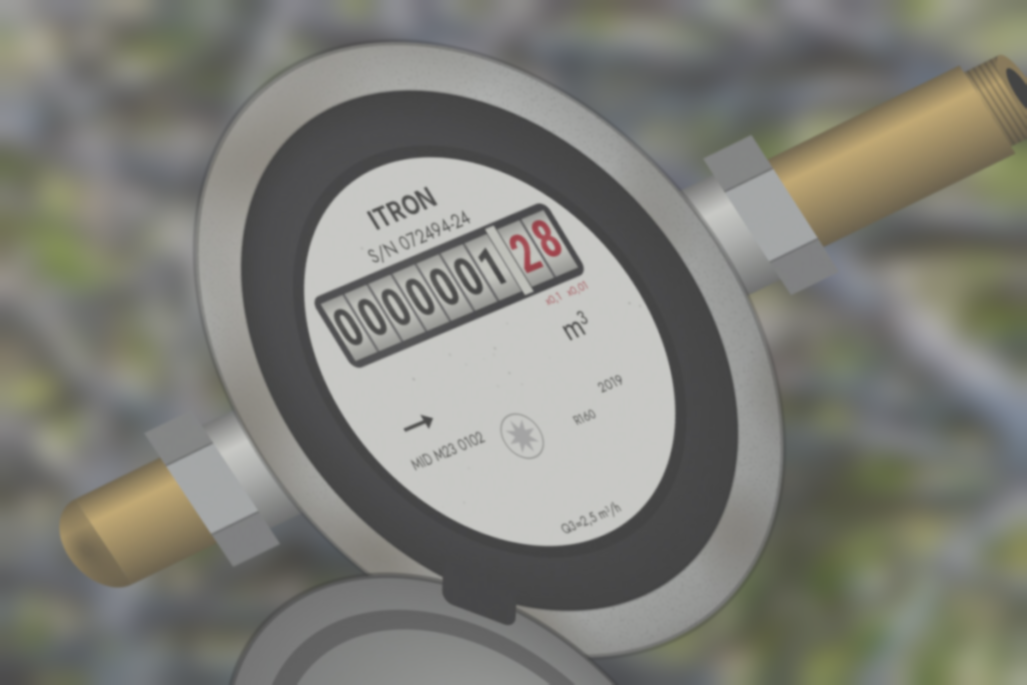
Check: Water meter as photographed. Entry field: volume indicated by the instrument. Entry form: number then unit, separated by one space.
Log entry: 1.28 m³
